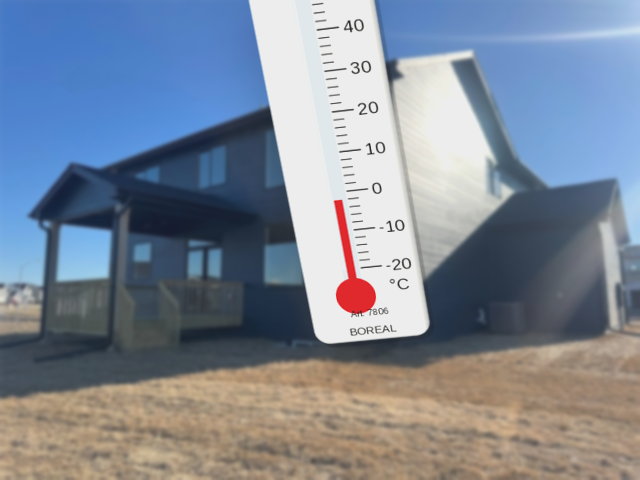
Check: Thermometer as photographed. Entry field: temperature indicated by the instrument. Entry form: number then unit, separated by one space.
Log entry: -2 °C
